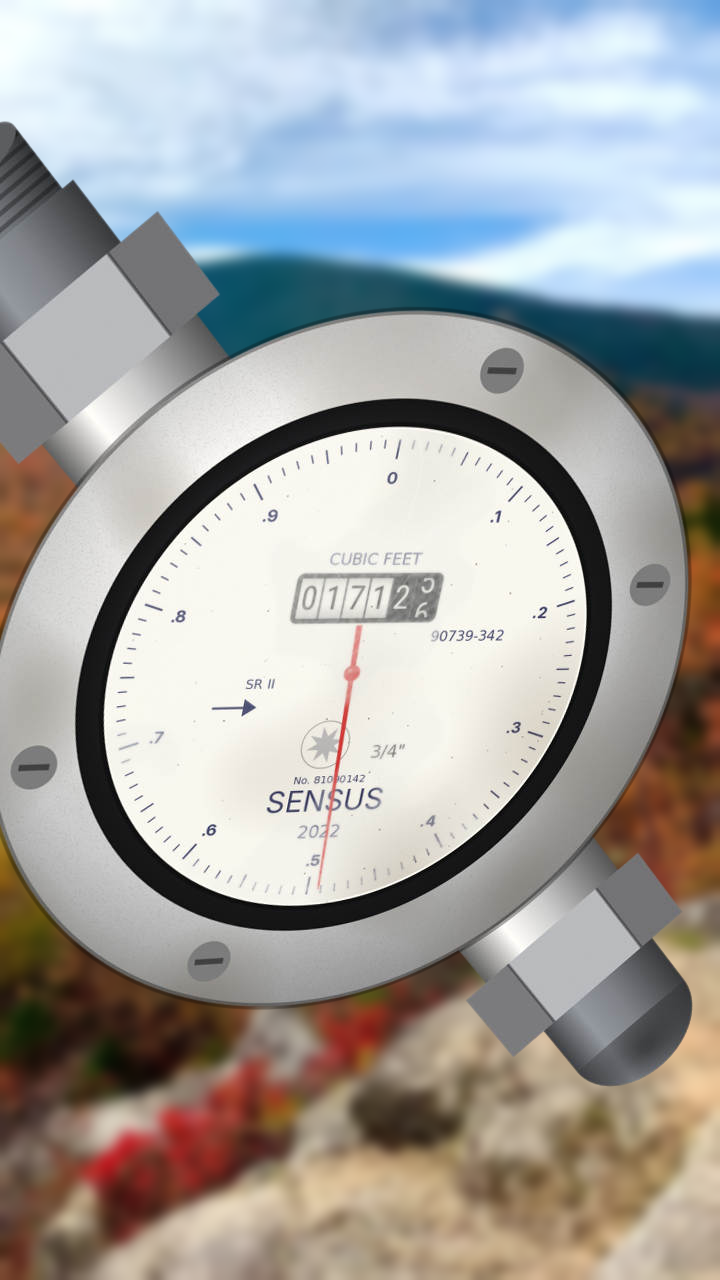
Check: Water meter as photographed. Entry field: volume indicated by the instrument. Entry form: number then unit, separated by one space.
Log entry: 17125.49 ft³
